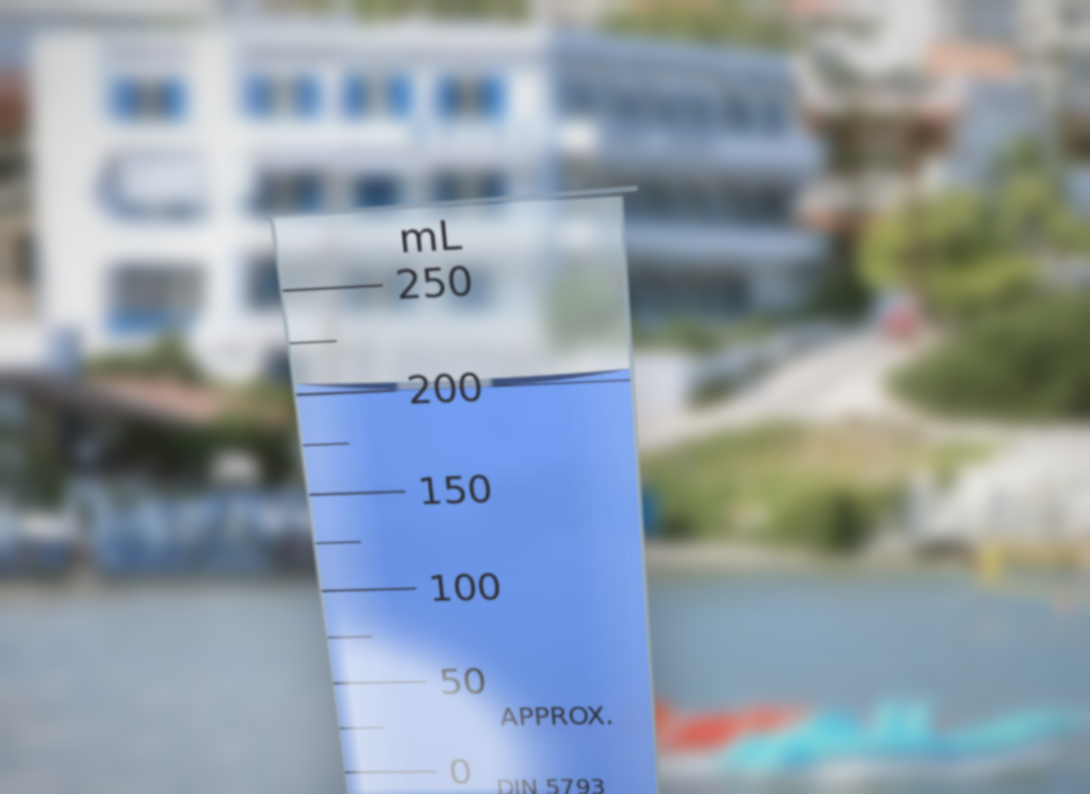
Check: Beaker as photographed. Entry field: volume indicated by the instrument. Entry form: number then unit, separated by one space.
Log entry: 200 mL
